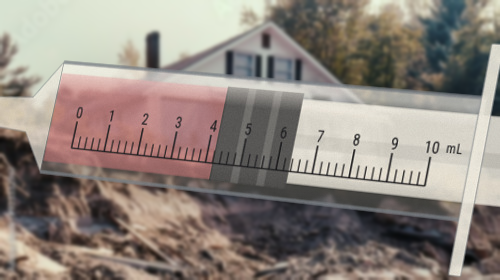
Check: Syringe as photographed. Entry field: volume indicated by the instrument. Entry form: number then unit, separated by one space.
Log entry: 4.2 mL
